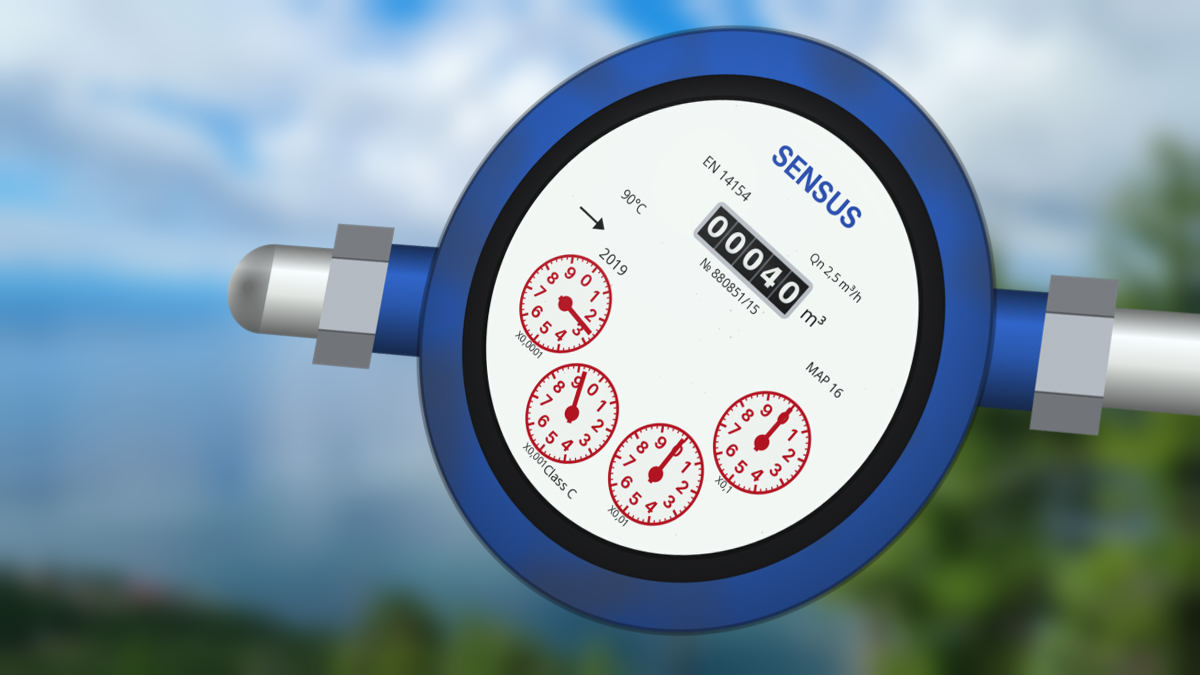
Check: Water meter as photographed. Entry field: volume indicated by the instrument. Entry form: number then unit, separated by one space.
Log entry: 39.9992 m³
